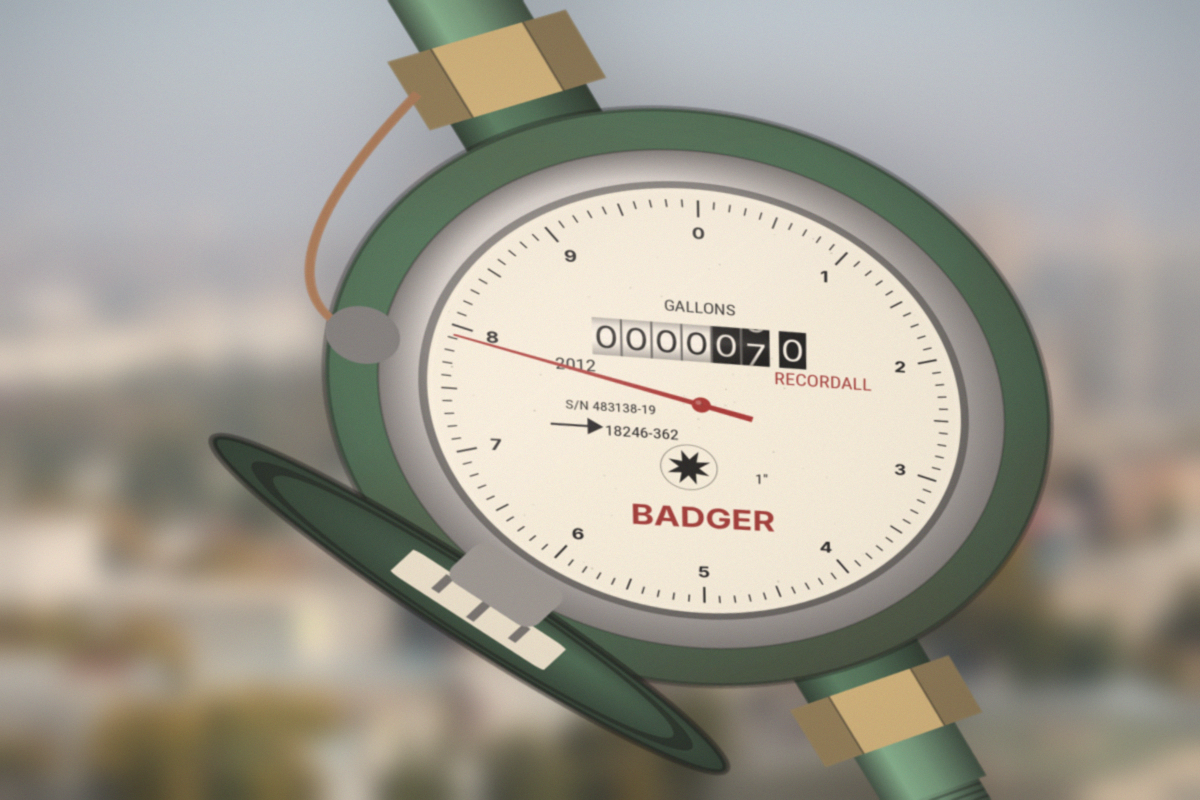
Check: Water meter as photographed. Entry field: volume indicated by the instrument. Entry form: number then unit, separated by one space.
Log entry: 67.9 gal
